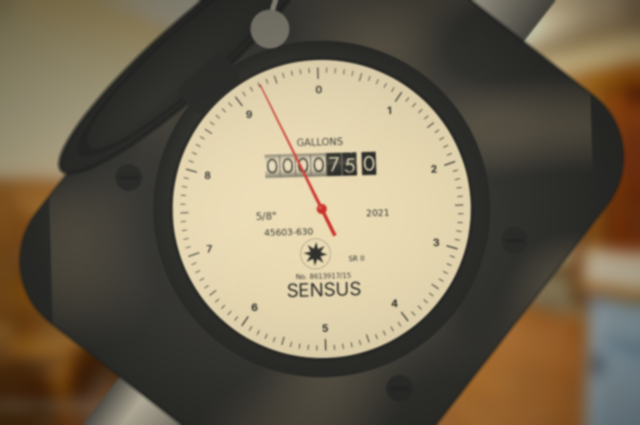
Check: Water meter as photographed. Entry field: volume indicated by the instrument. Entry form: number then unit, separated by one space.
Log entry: 749.3 gal
